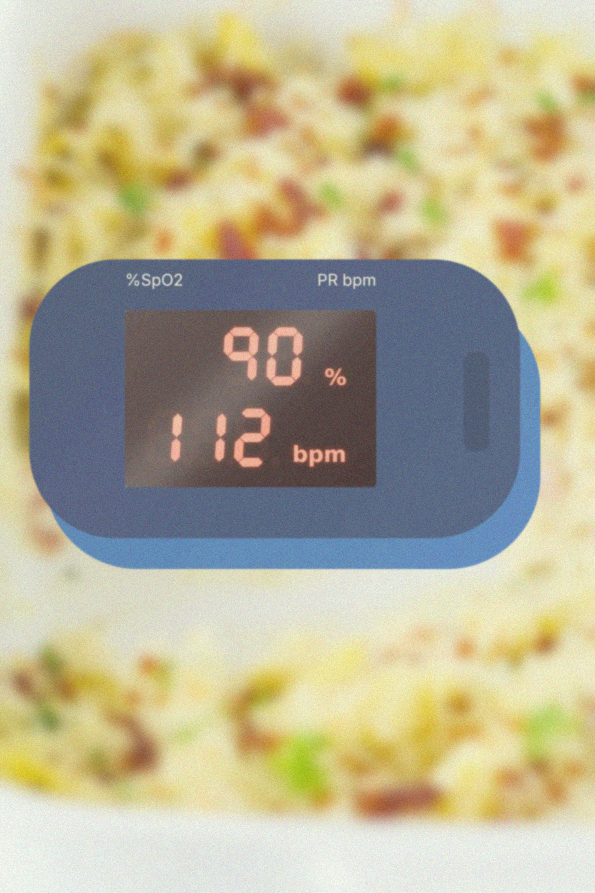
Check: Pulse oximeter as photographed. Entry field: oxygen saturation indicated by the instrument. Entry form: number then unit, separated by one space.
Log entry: 90 %
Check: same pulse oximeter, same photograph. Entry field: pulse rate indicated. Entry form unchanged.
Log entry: 112 bpm
